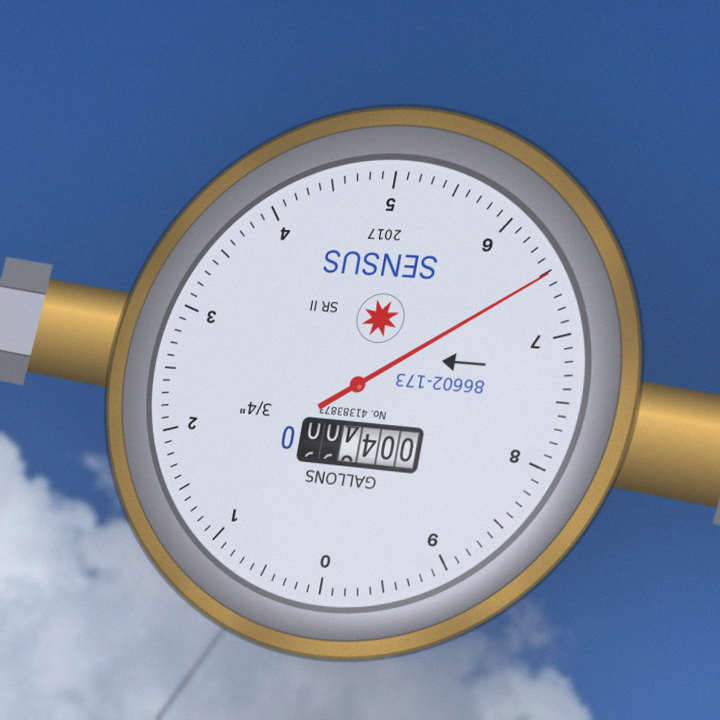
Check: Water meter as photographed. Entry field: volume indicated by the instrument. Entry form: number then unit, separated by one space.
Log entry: 43996.5 gal
